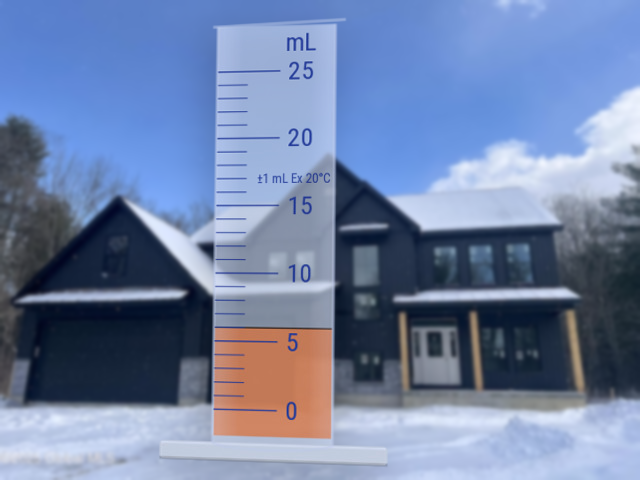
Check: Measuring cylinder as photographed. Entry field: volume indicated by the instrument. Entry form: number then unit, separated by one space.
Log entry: 6 mL
